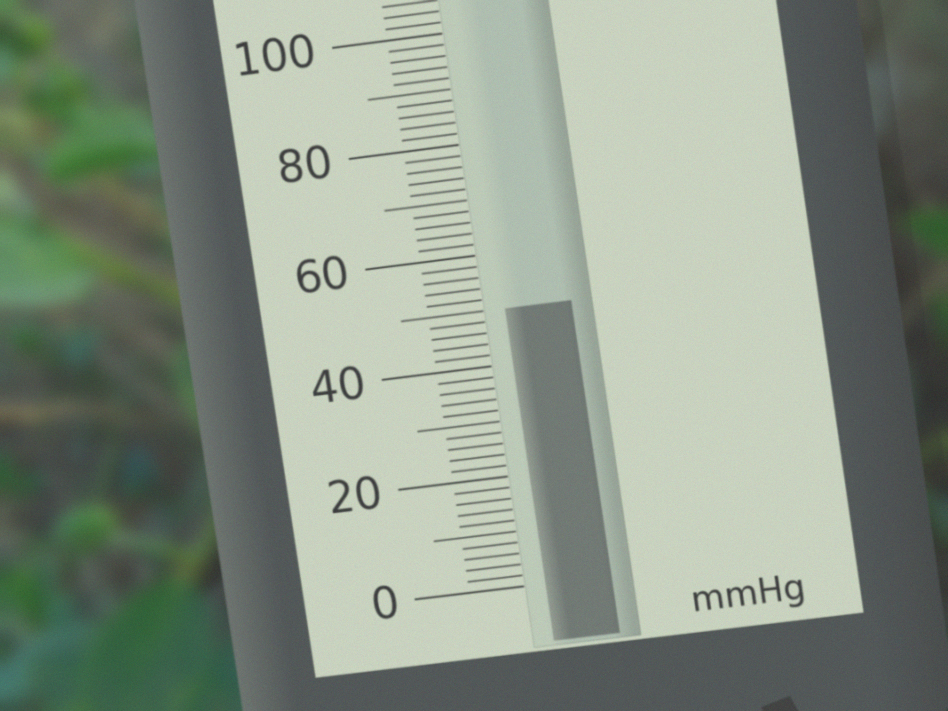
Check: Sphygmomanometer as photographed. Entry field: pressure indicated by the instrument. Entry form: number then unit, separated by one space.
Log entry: 50 mmHg
